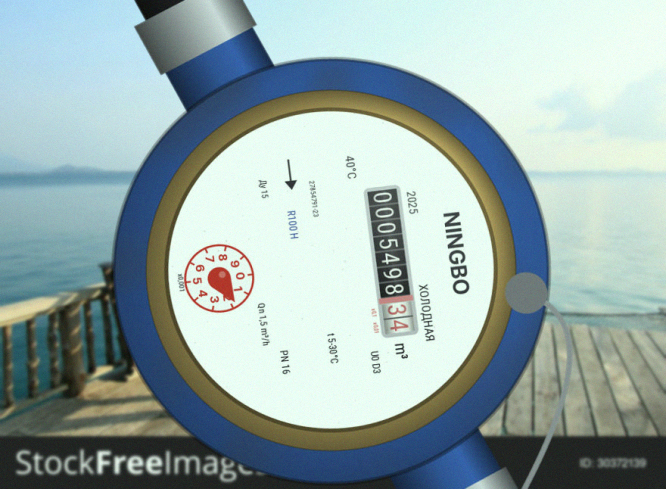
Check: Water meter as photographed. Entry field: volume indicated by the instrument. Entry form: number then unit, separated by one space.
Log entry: 5498.341 m³
